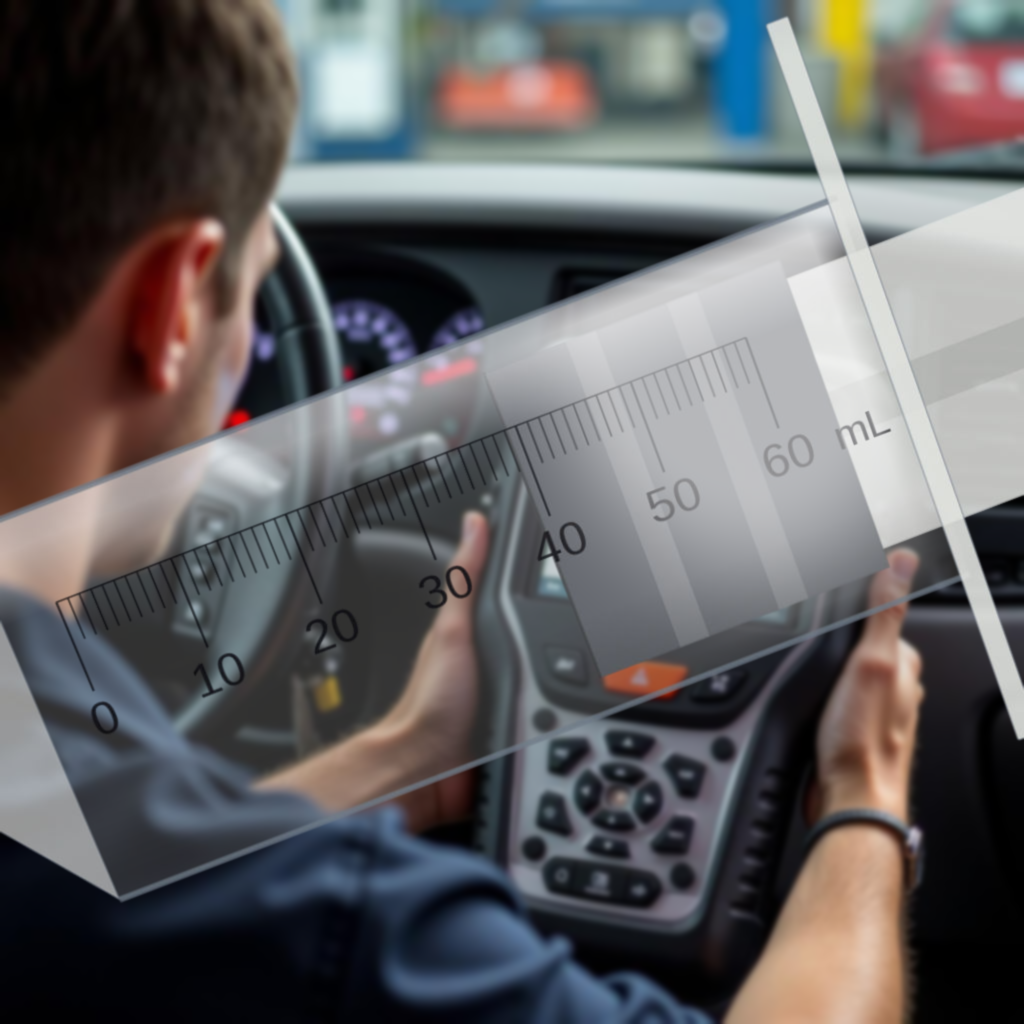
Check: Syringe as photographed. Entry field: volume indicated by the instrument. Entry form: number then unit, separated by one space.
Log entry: 39 mL
